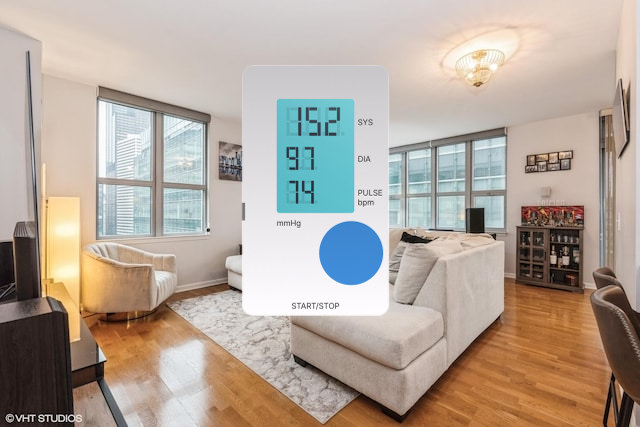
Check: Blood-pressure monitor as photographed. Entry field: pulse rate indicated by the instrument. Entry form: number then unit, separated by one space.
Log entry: 74 bpm
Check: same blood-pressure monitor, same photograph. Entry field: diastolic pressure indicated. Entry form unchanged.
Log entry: 97 mmHg
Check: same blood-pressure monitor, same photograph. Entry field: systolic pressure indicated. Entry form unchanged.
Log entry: 152 mmHg
